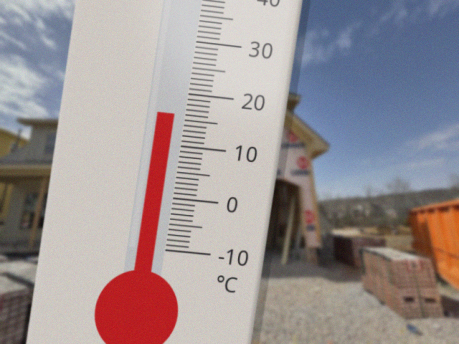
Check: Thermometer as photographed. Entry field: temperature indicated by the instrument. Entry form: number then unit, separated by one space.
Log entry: 16 °C
